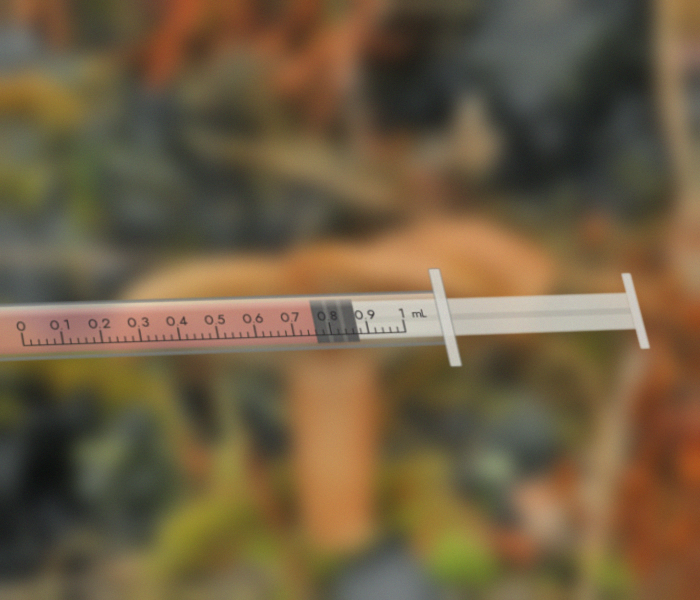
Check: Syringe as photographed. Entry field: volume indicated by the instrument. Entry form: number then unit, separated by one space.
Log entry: 0.76 mL
